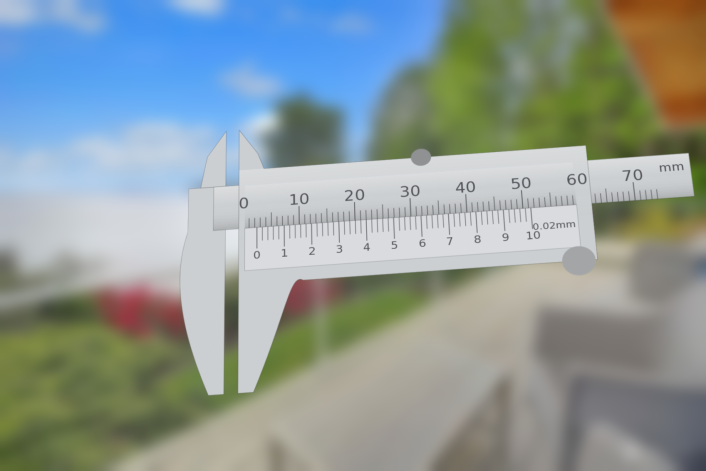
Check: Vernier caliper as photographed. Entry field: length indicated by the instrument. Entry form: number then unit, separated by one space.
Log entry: 2.4 mm
